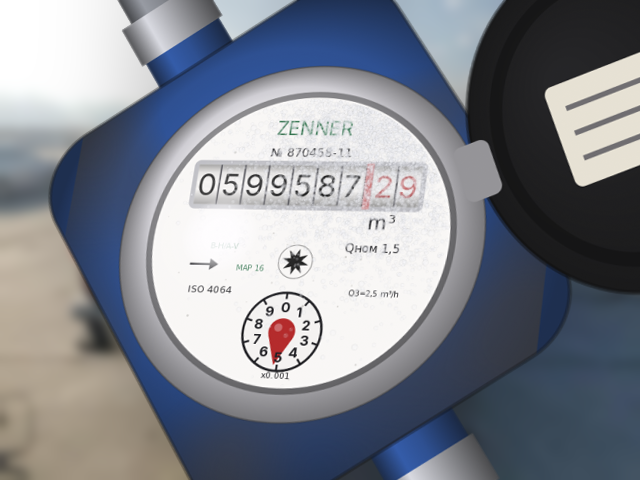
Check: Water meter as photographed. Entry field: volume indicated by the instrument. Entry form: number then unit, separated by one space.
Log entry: 599587.295 m³
